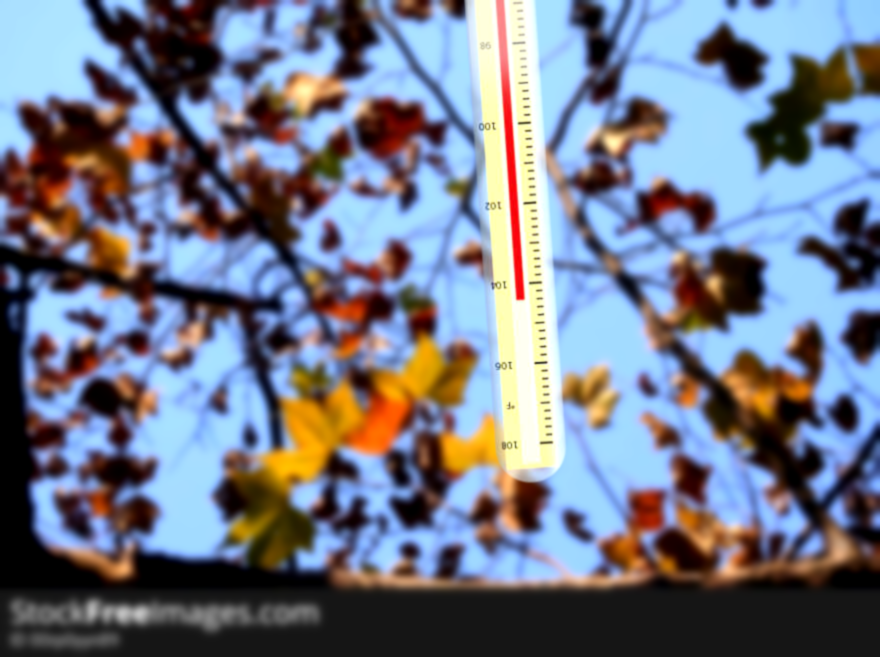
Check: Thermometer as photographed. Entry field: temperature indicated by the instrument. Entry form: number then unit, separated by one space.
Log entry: 104.4 °F
